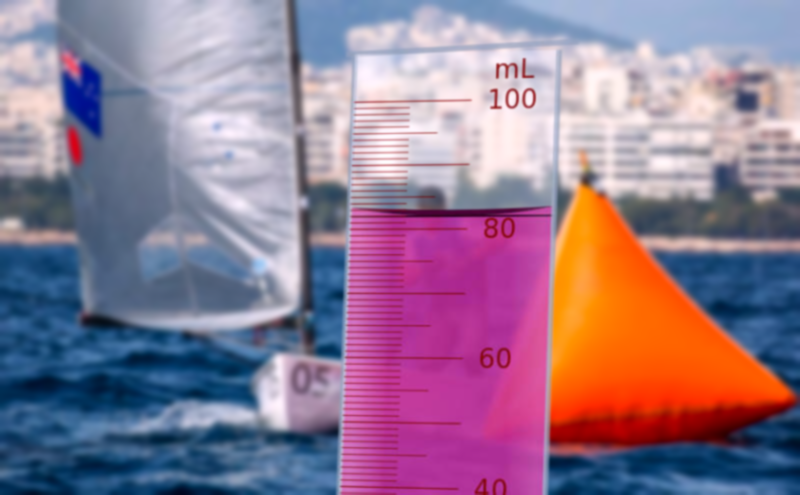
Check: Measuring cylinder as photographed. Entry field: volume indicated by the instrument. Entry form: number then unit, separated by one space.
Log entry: 82 mL
